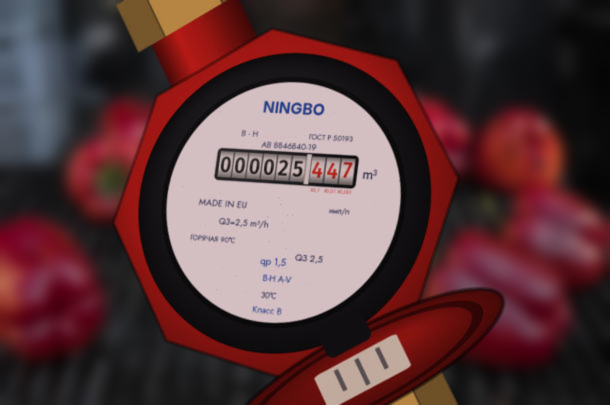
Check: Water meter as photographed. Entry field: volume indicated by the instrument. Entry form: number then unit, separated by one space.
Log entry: 25.447 m³
